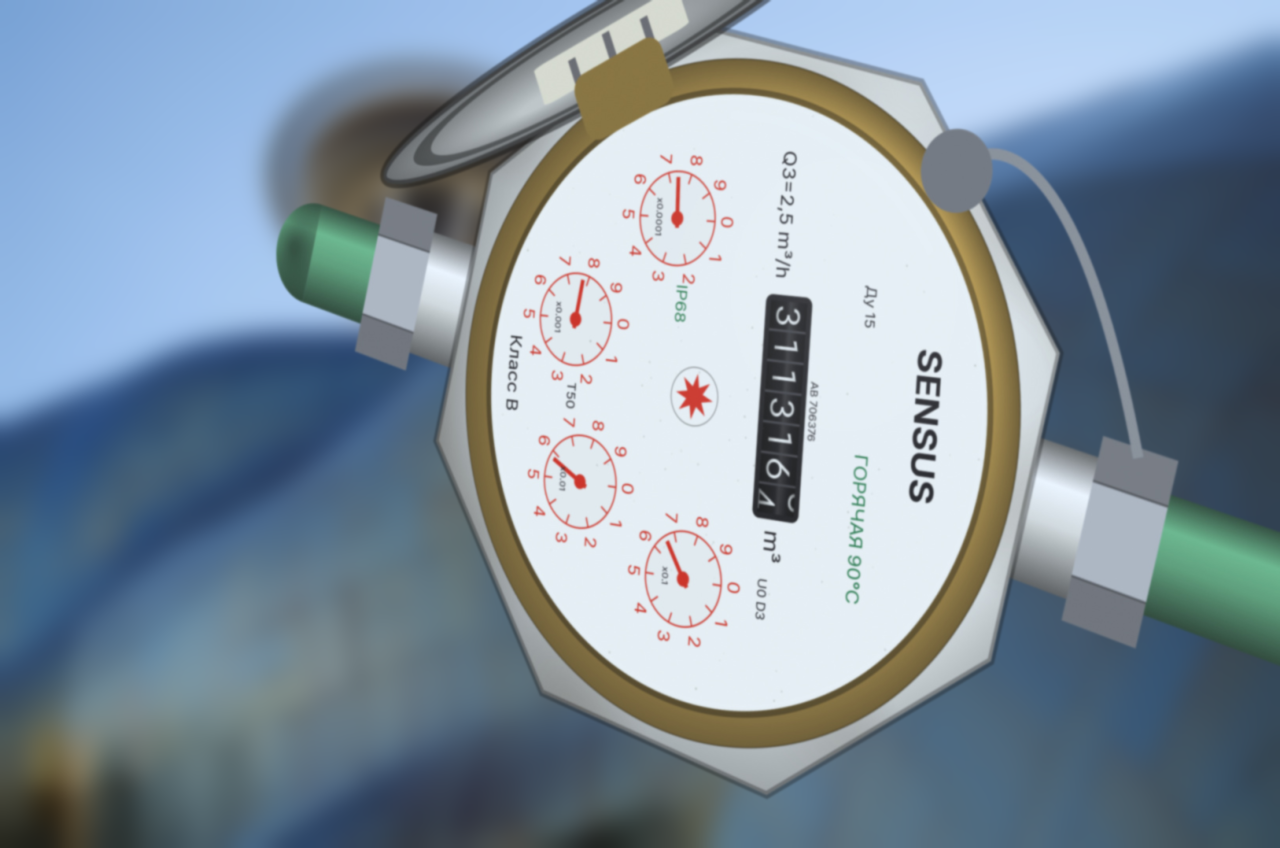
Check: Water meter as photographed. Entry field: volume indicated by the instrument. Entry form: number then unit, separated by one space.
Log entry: 3113163.6577 m³
